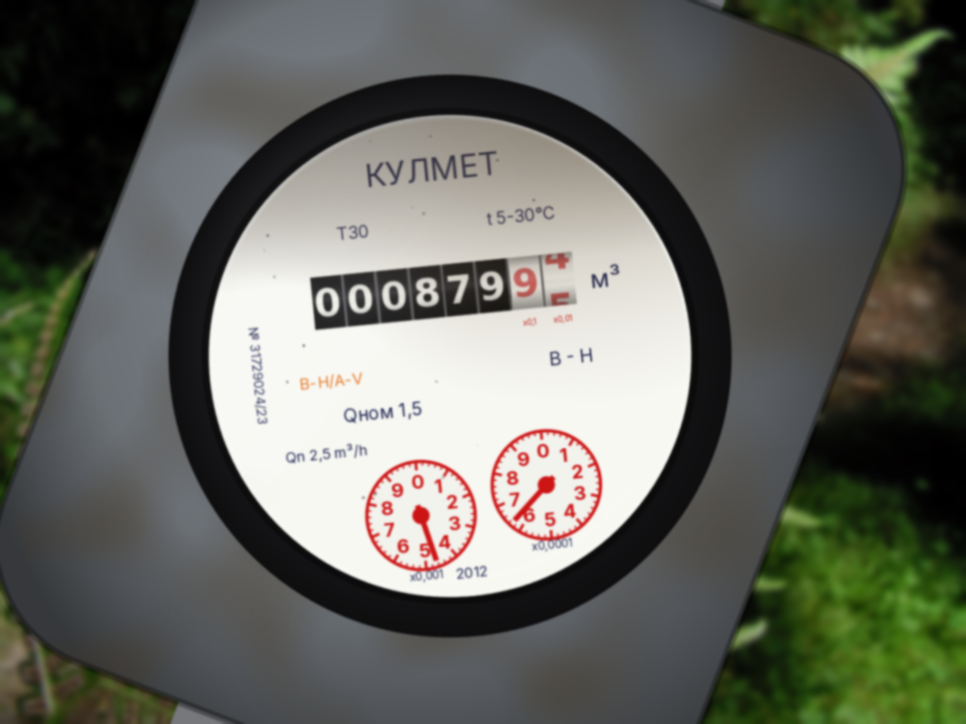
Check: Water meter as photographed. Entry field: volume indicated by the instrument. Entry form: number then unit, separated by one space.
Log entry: 879.9446 m³
